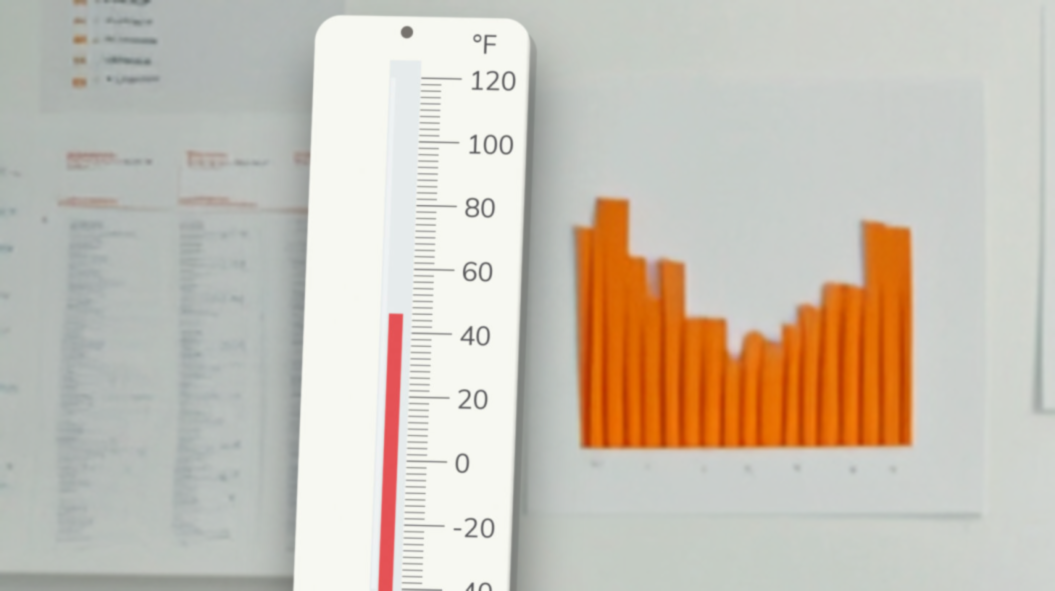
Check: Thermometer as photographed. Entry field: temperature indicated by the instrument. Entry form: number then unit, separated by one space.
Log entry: 46 °F
